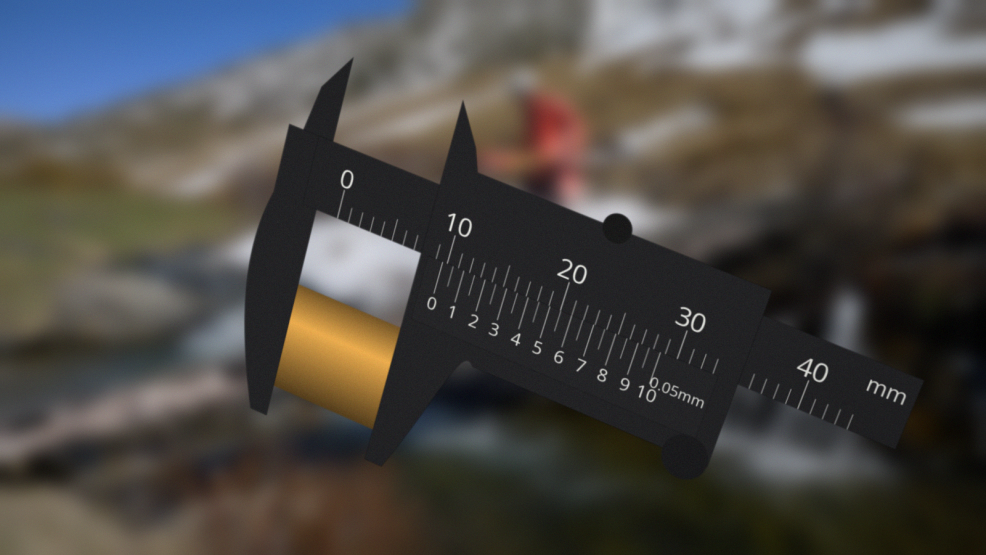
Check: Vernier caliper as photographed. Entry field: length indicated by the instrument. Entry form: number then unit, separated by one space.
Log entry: 9.6 mm
